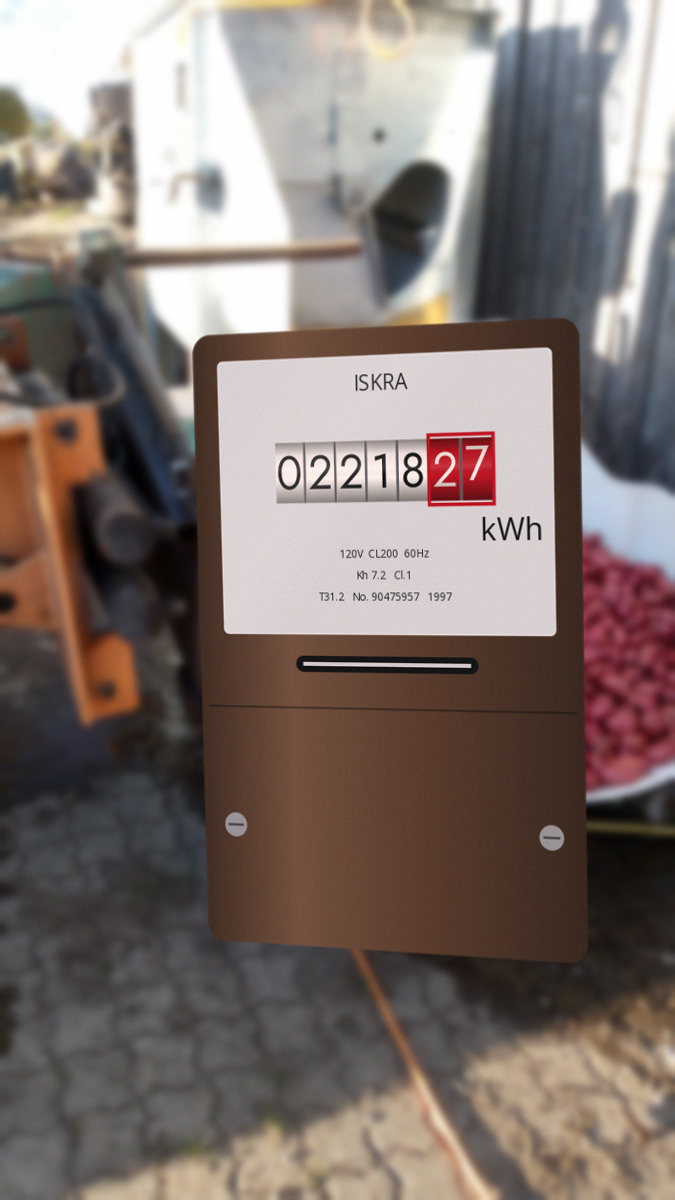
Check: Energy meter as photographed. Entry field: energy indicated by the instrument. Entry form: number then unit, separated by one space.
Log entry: 2218.27 kWh
